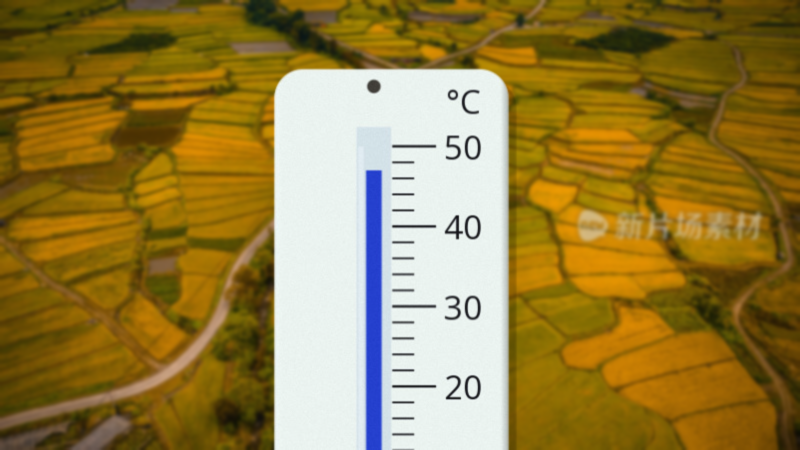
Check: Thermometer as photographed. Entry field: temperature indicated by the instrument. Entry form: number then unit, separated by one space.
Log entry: 47 °C
